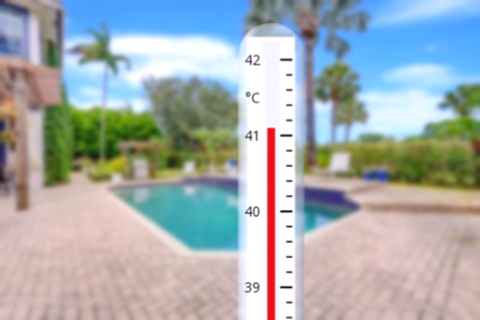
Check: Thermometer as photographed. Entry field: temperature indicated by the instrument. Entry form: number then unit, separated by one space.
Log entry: 41.1 °C
